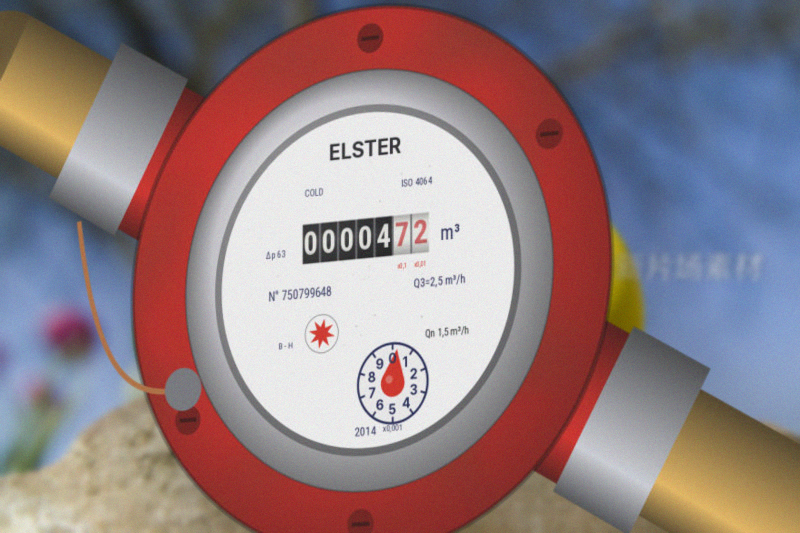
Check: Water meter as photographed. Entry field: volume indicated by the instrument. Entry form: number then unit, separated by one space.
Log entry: 4.720 m³
